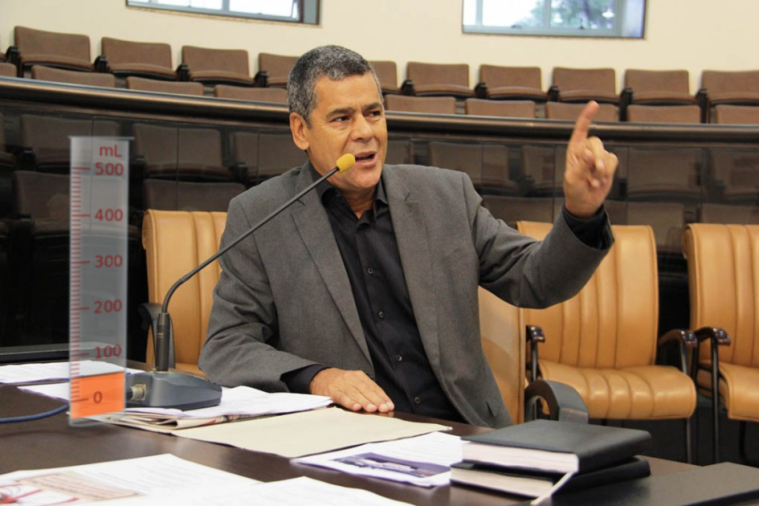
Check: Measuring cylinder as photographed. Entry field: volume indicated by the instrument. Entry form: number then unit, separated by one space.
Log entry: 50 mL
